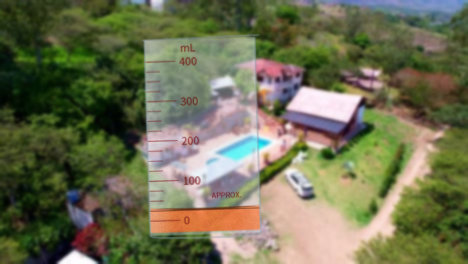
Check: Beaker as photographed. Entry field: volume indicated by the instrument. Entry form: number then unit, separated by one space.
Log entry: 25 mL
